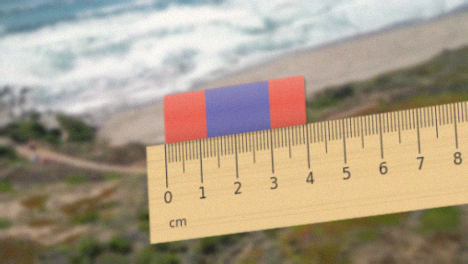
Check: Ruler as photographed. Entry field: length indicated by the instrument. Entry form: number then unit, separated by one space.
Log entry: 4 cm
